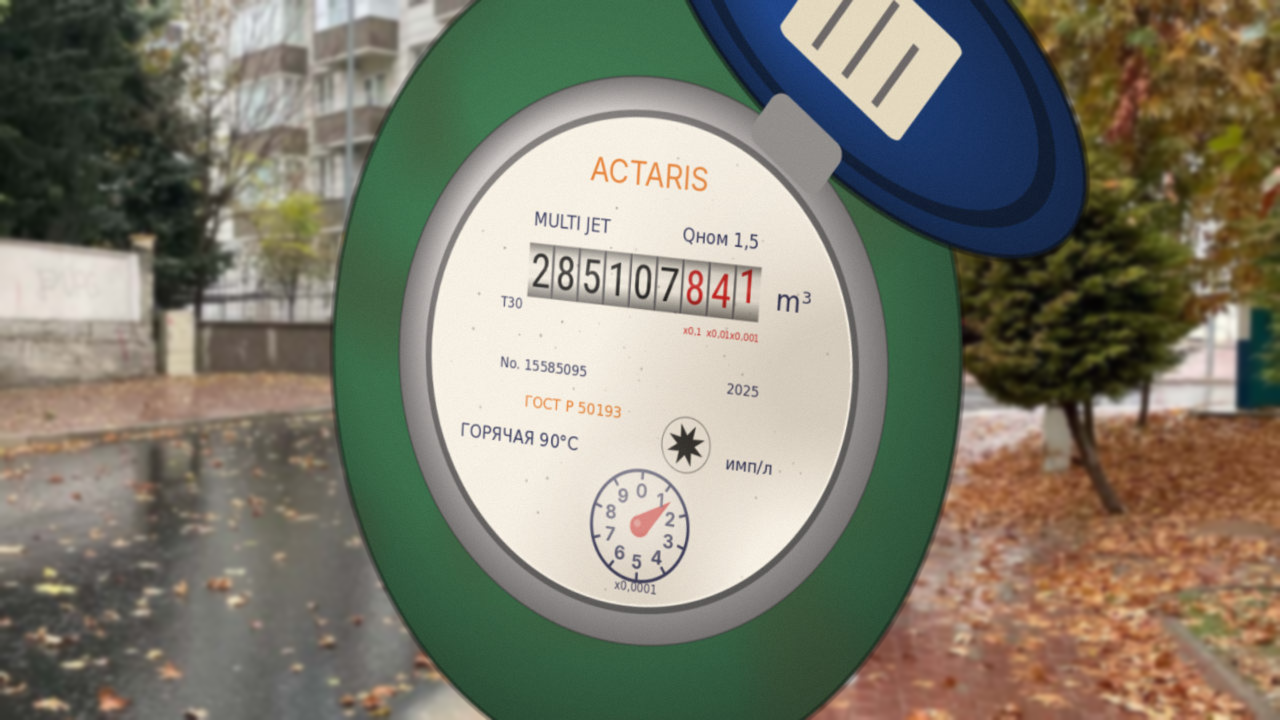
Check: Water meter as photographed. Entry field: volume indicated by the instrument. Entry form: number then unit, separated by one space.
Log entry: 285107.8411 m³
